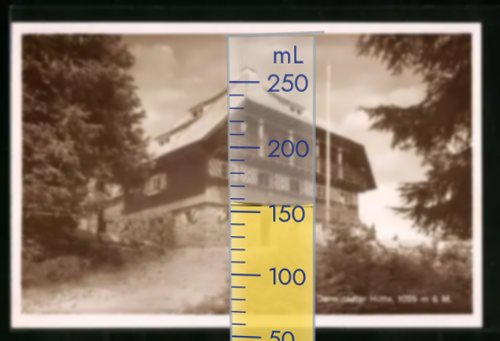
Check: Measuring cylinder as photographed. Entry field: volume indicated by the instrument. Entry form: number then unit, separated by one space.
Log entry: 155 mL
